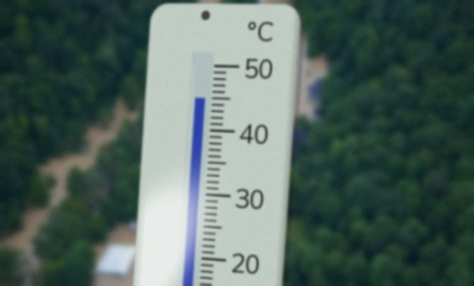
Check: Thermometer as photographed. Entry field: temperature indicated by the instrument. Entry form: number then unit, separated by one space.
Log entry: 45 °C
